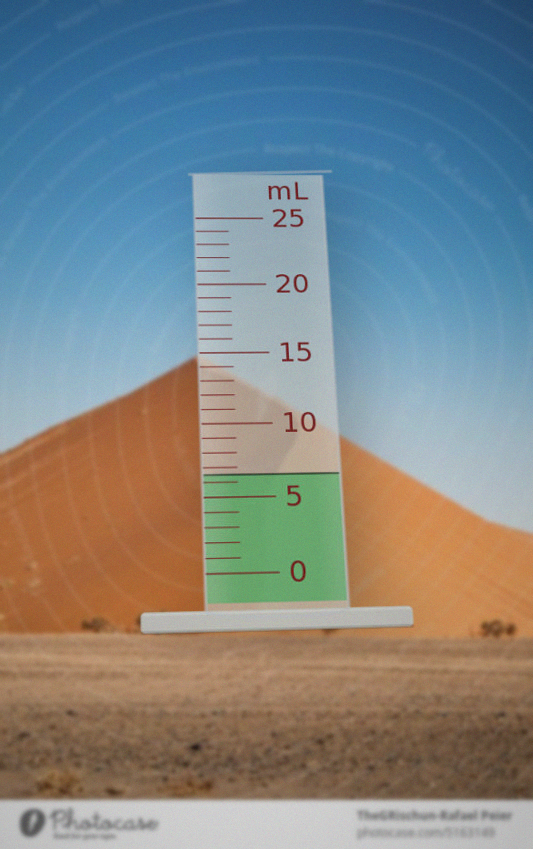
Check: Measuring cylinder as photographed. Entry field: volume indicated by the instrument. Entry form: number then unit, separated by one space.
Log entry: 6.5 mL
